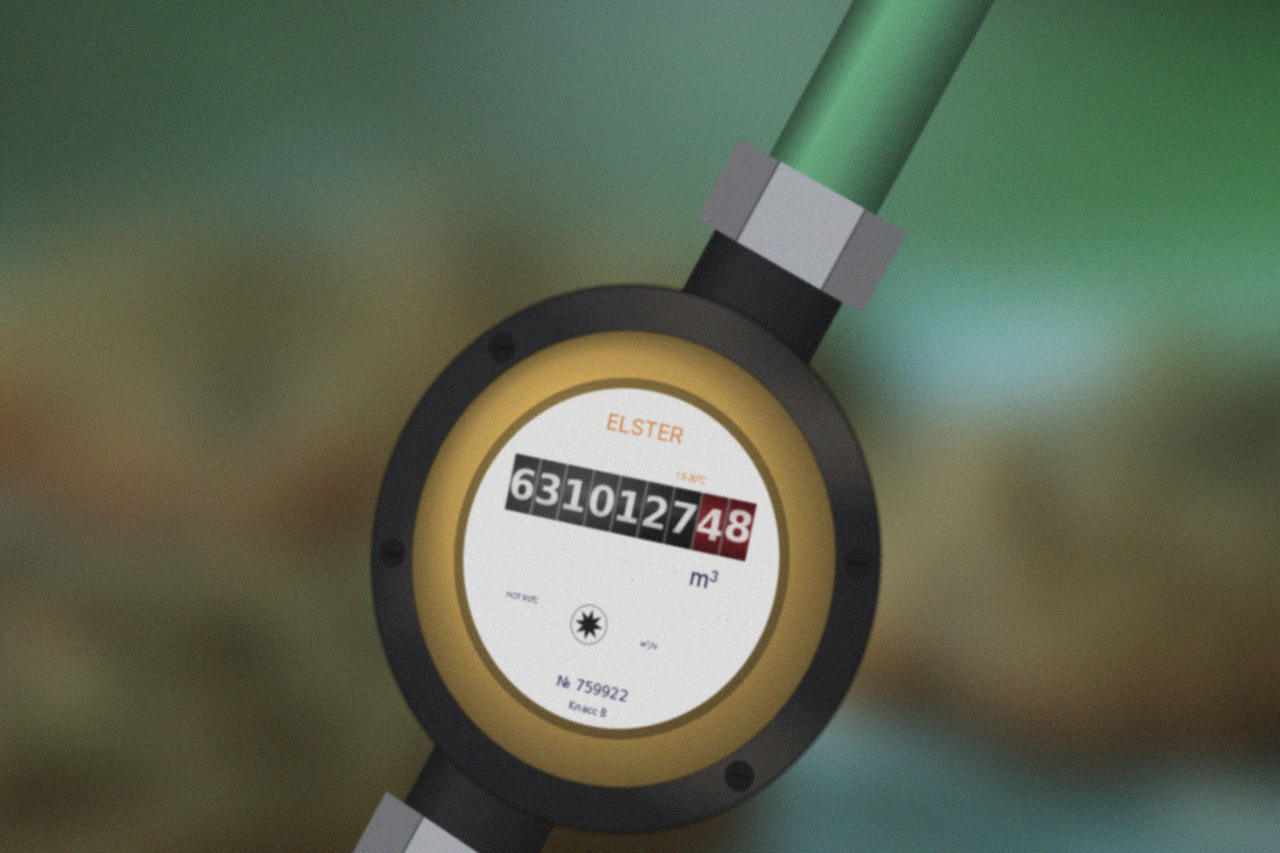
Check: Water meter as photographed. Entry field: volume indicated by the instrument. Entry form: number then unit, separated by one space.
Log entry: 6310127.48 m³
